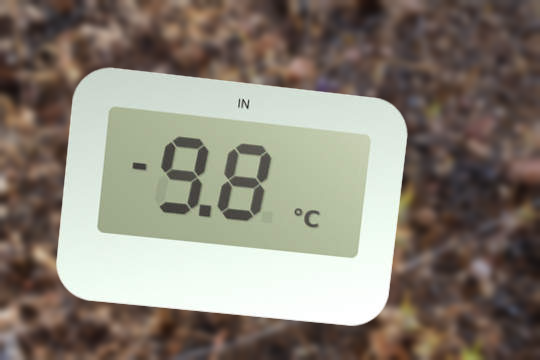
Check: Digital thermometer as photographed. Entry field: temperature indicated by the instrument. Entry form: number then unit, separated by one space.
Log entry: -9.8 °C
